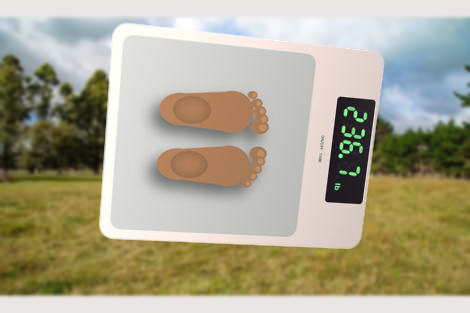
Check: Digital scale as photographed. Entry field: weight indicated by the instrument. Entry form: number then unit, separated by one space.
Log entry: 236.7 lb
